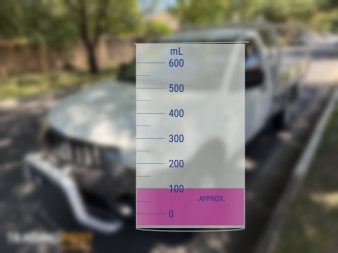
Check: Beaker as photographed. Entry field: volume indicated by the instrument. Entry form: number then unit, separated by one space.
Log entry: 100 mL
